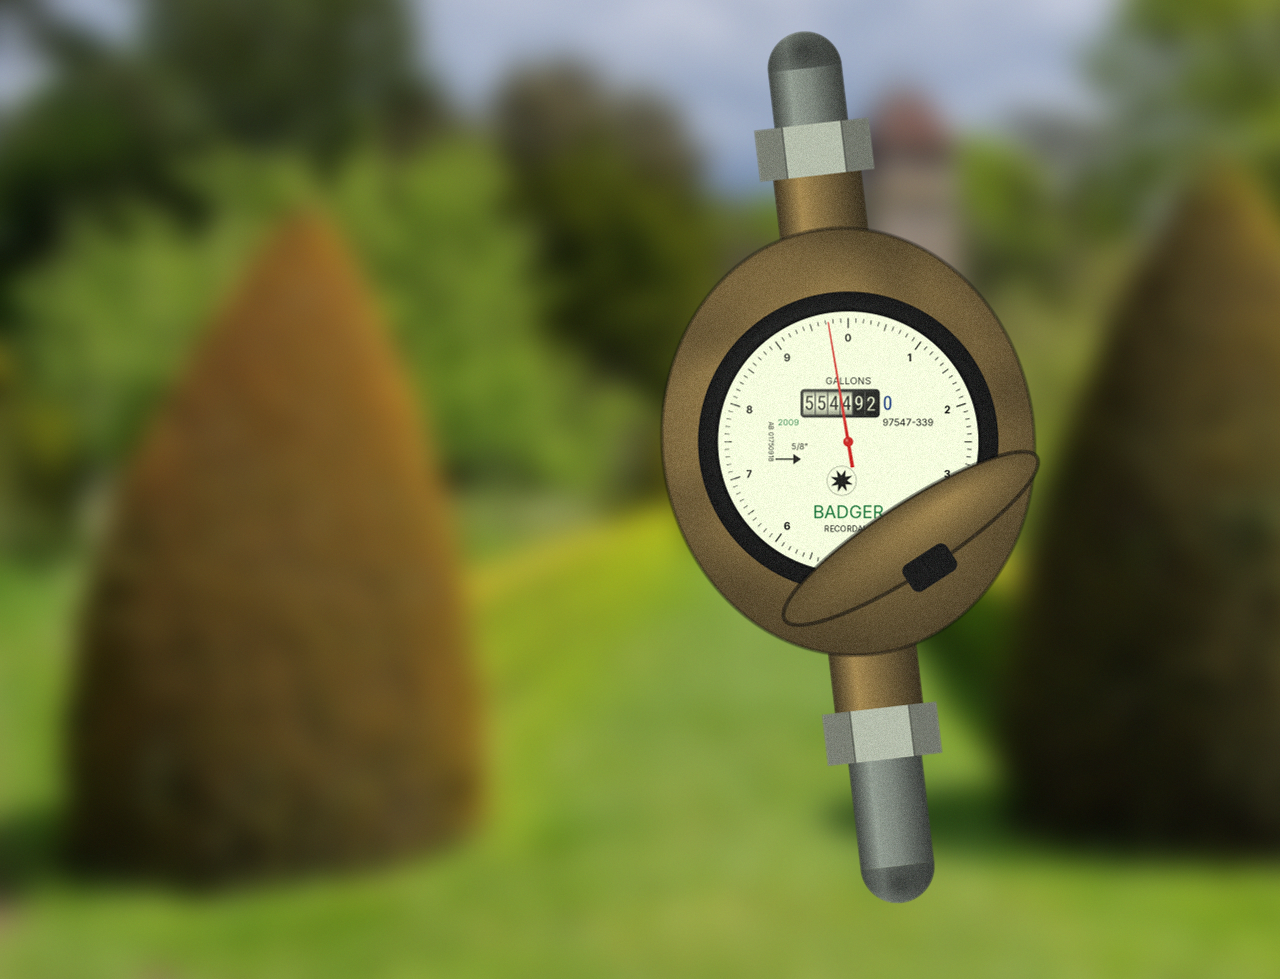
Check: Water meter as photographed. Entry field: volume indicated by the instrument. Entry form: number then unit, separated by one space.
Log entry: 5544919.7 gal
